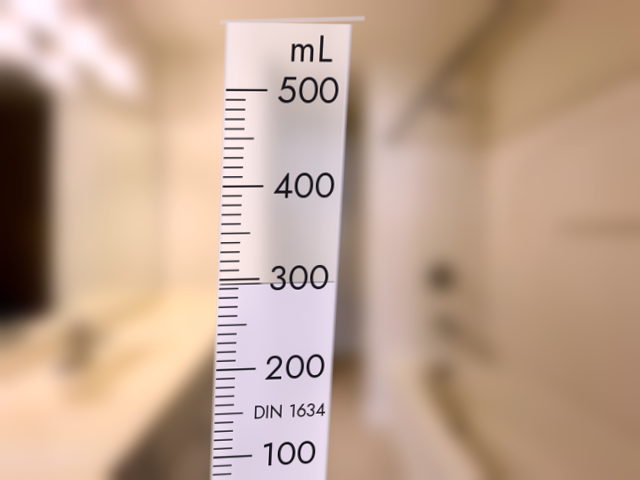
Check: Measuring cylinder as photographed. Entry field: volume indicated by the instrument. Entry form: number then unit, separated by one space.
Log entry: 295 mL
